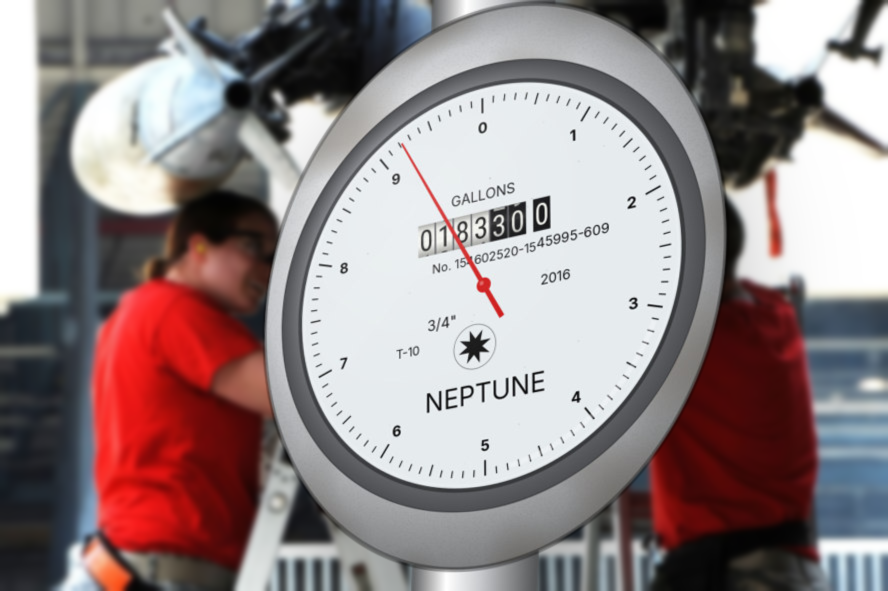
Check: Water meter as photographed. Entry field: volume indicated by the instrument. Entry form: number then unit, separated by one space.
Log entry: 183299.2 gal
